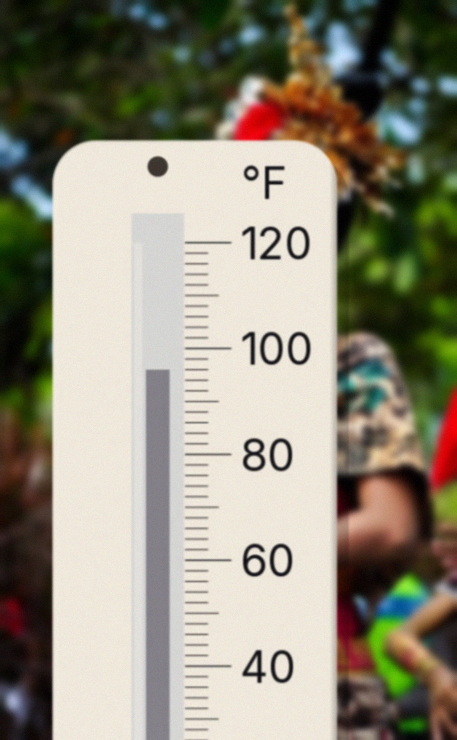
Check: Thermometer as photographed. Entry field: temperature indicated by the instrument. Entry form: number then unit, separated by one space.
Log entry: 96 °F
